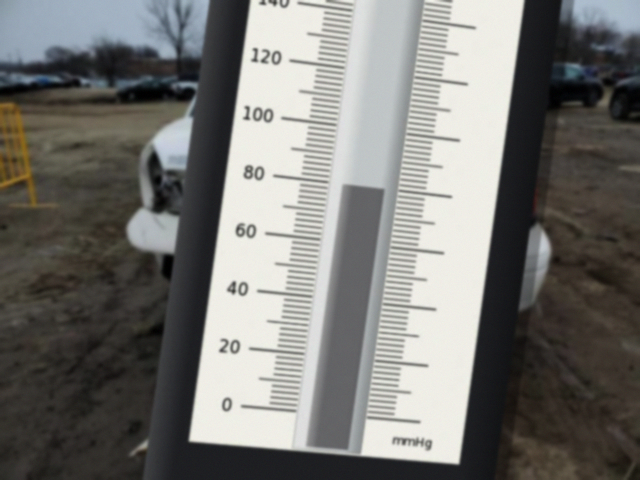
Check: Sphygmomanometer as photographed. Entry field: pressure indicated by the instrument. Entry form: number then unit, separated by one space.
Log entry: 80 mmHg
